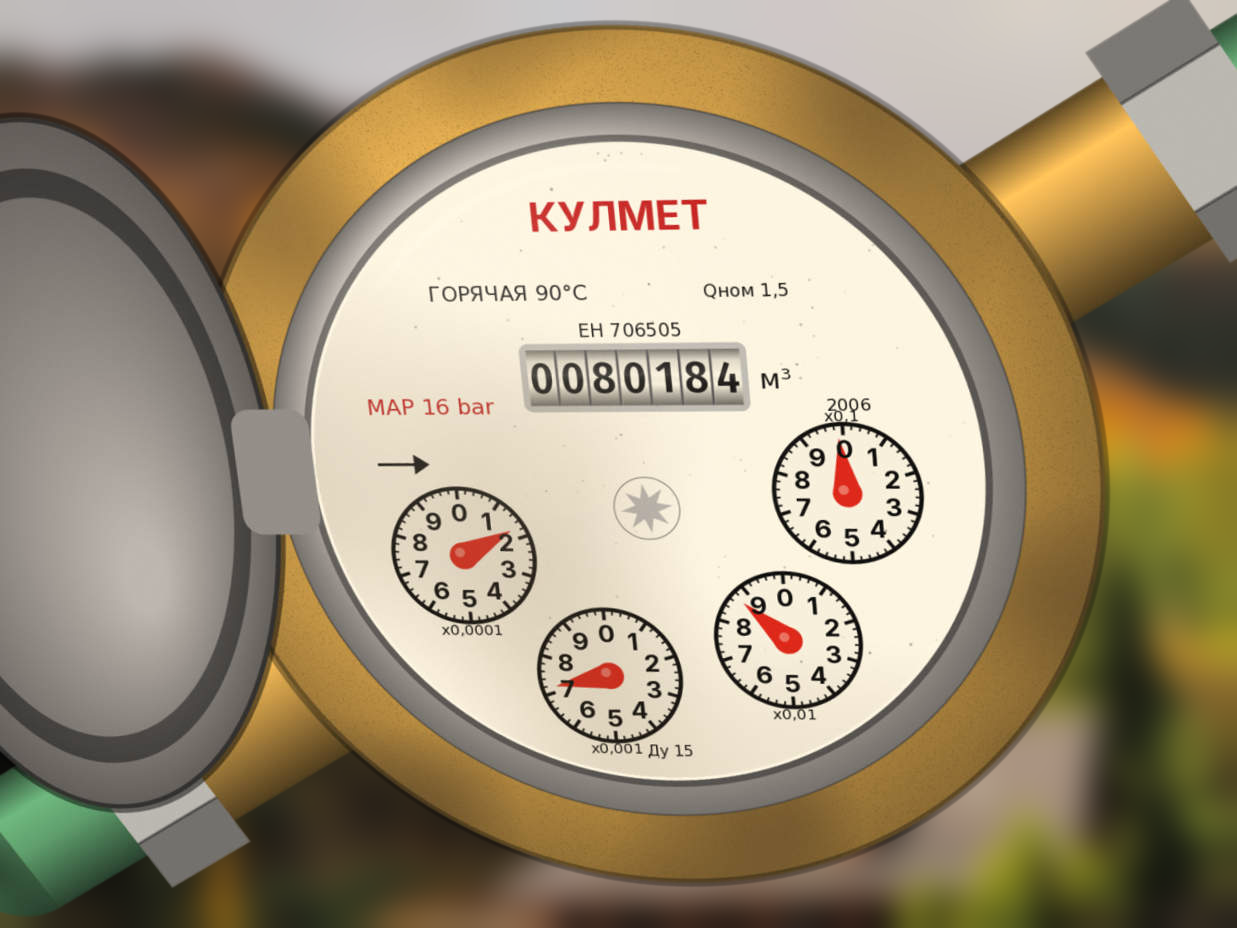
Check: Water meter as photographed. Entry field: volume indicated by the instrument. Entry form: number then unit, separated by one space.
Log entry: 80183.9871 m³
